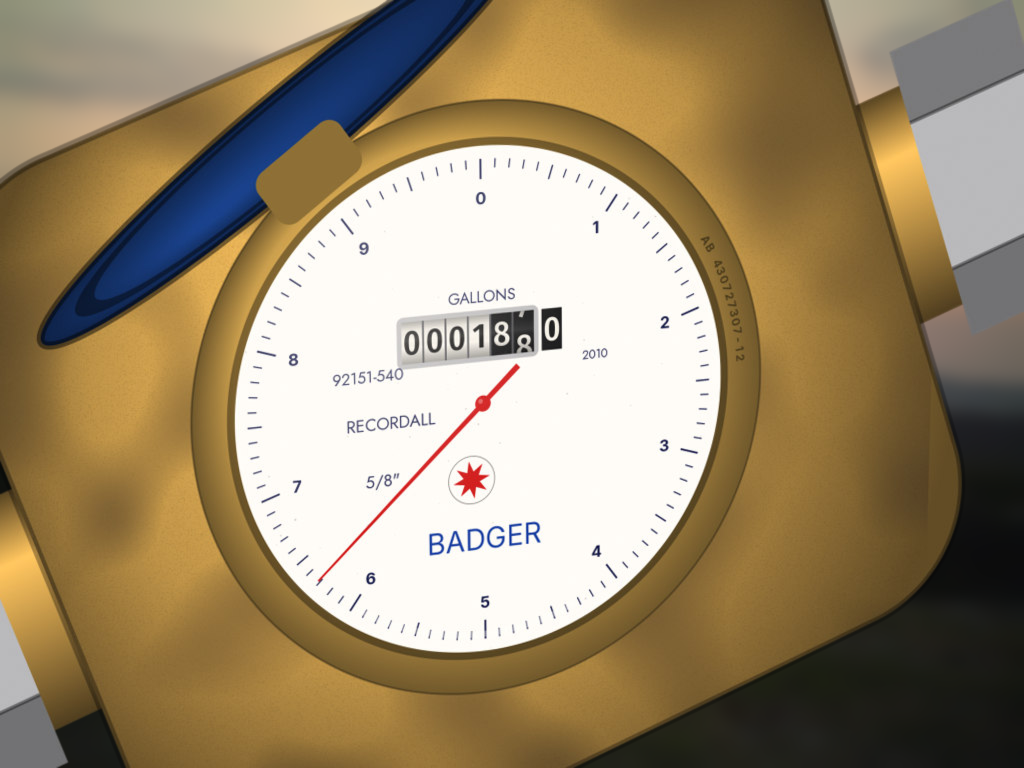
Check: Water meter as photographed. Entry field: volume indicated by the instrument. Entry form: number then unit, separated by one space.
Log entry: 1876.3 gal
